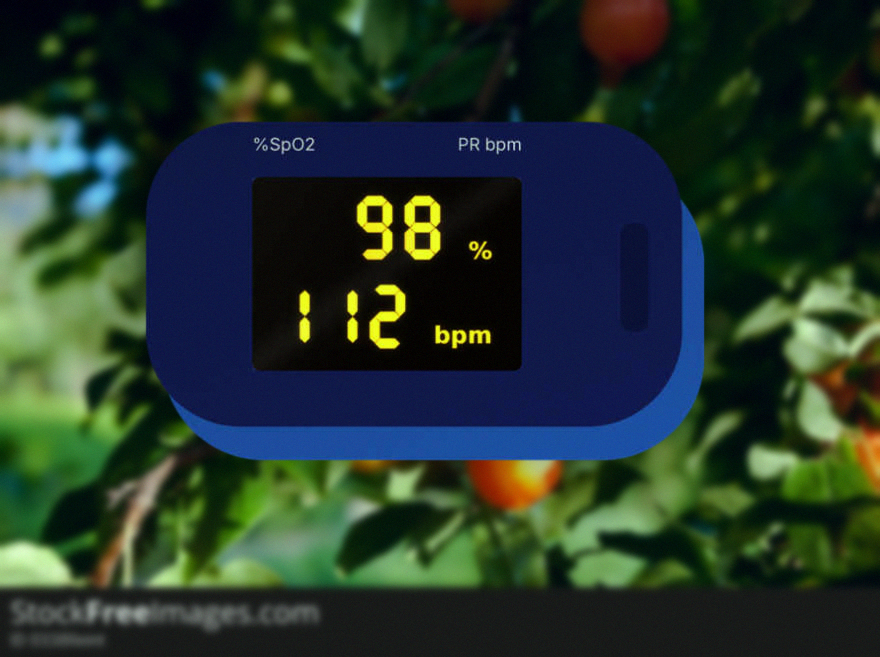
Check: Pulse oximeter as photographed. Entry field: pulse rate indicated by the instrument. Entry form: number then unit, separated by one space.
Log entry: 112 bpm
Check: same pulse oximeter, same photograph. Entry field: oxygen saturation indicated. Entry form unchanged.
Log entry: 98 %
